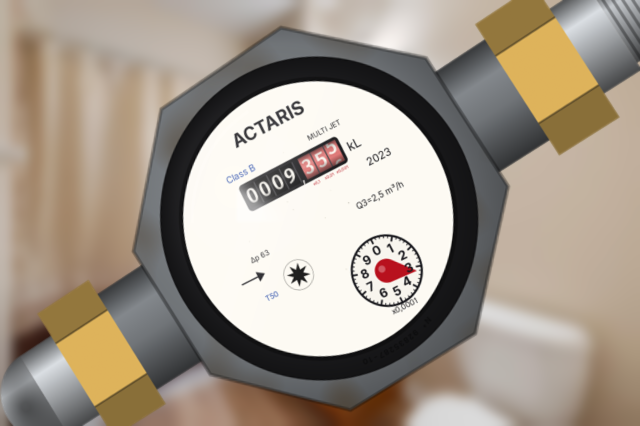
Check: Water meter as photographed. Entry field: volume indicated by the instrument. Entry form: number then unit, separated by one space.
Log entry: 9.3553 kL
